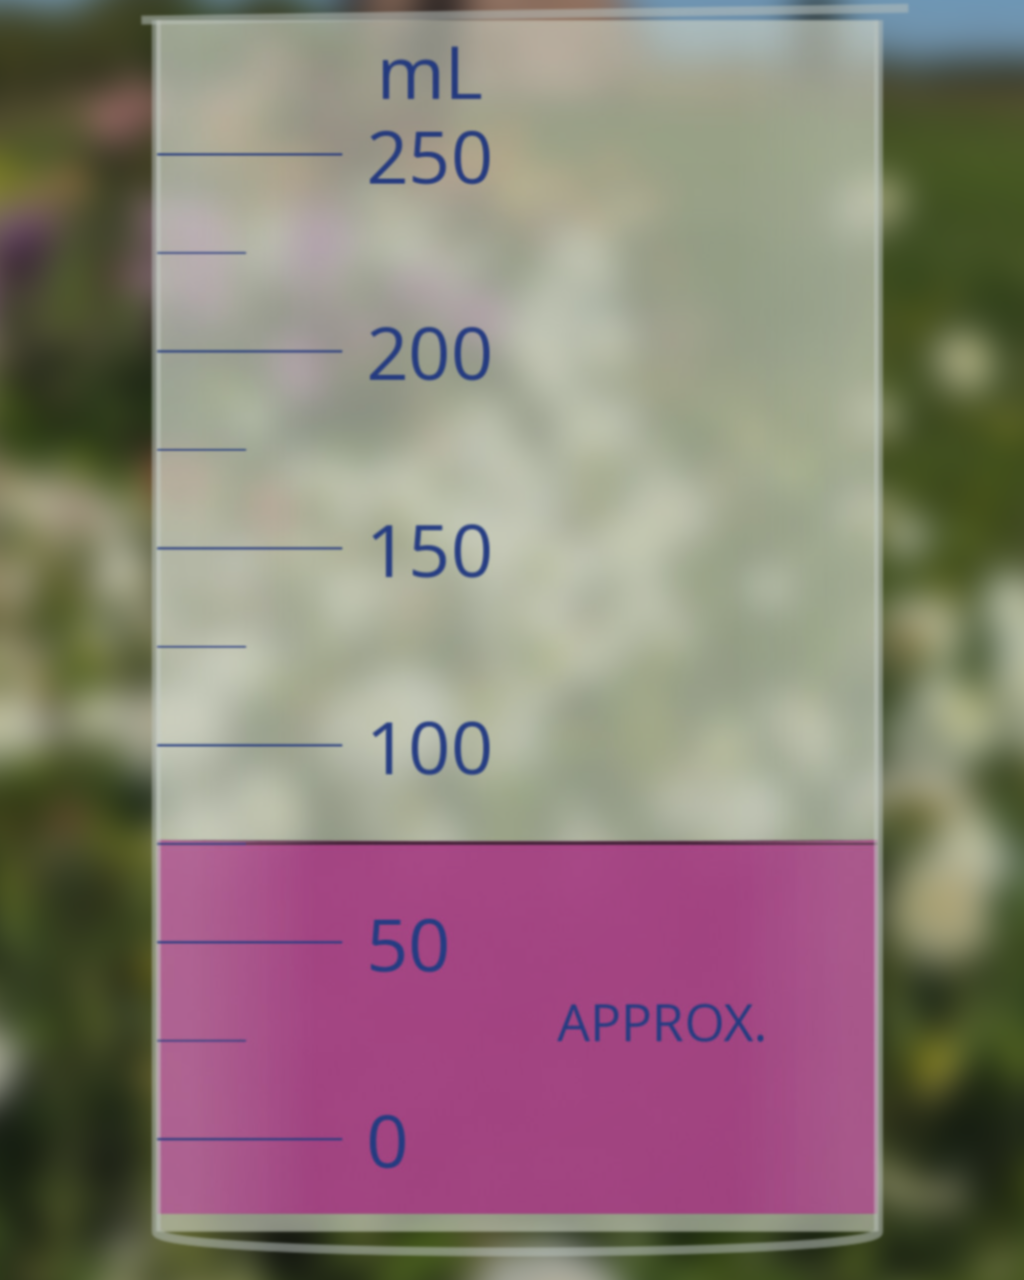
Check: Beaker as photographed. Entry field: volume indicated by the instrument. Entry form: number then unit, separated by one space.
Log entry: 75 mL
